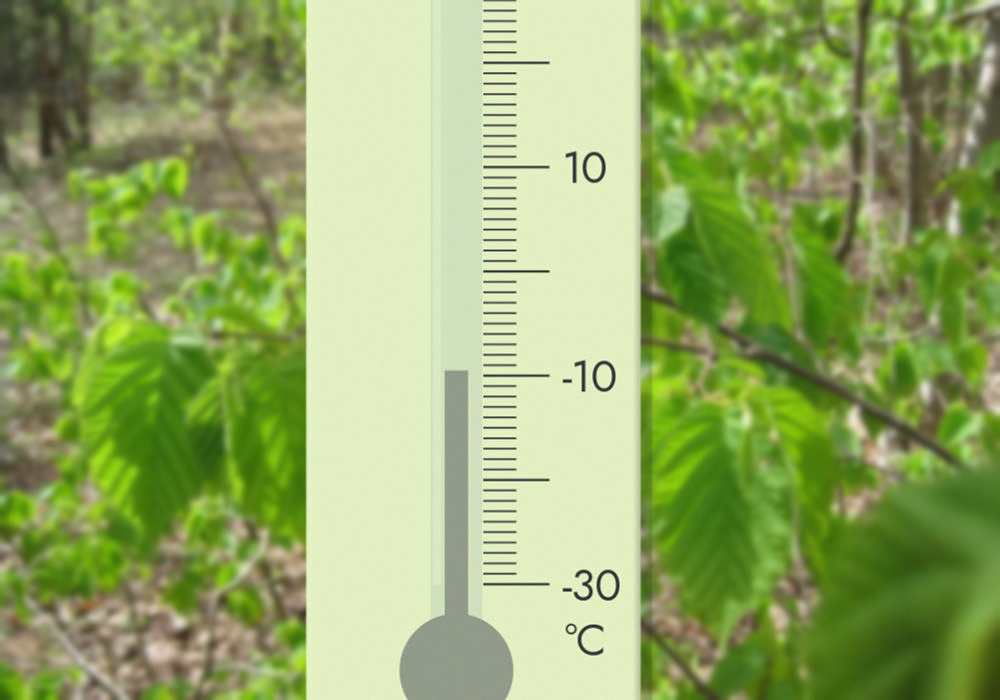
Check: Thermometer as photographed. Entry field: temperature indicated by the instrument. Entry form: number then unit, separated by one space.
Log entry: -9.5 °C
